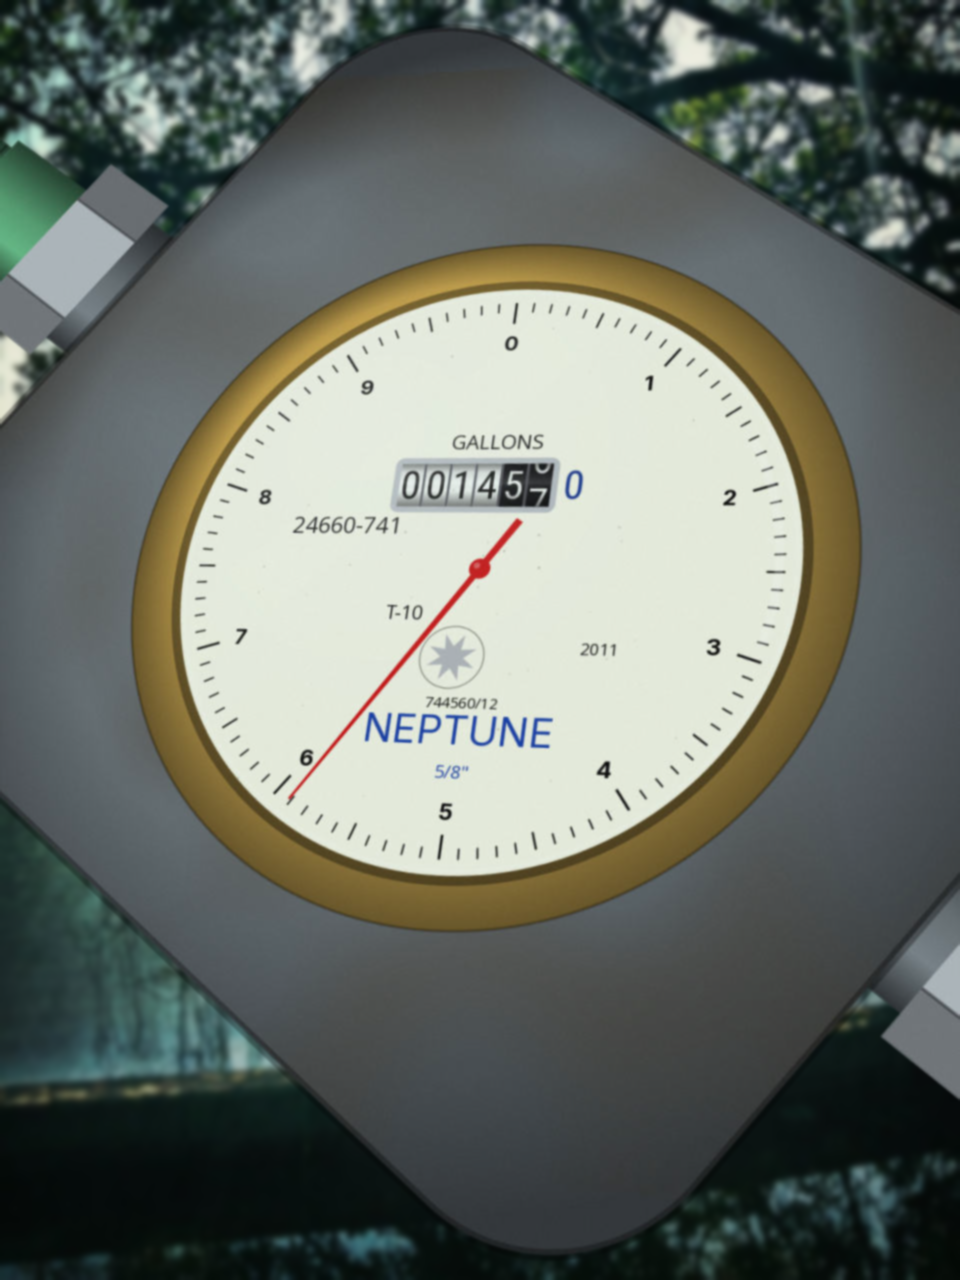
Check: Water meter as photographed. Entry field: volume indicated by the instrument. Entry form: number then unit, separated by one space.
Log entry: 14565.9 gal
